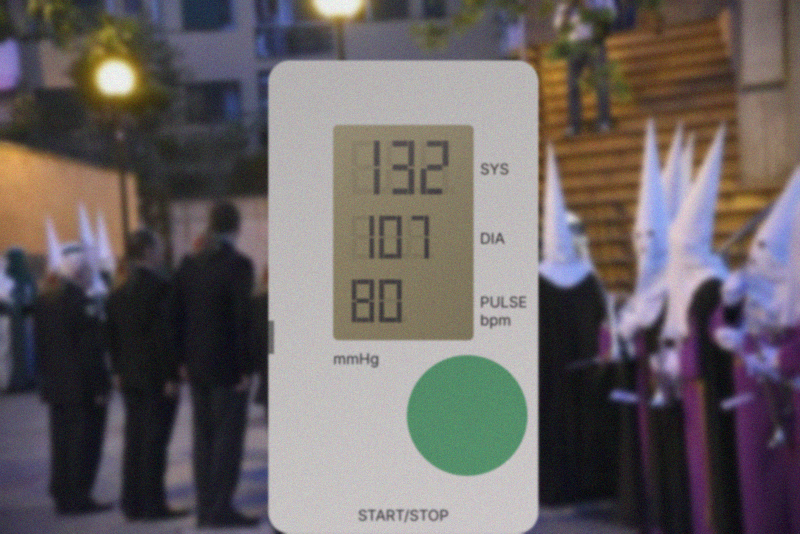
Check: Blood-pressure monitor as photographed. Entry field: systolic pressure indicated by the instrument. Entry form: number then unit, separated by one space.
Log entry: 132 mmHg
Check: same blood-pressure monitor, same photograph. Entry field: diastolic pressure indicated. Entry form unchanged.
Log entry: 107 mmHg
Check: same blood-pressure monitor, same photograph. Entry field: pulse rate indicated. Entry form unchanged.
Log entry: 80 bpm
